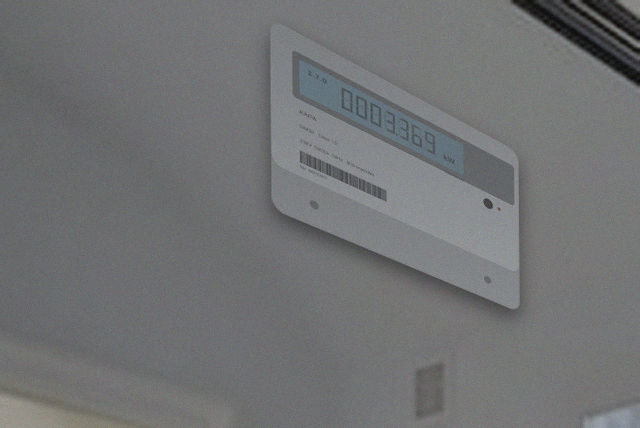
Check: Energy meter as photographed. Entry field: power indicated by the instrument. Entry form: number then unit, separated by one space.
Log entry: 3.369 kW
